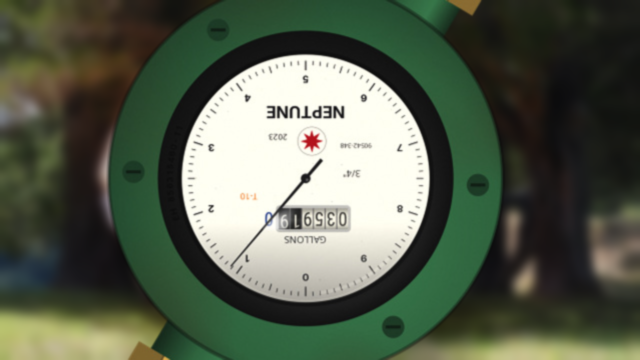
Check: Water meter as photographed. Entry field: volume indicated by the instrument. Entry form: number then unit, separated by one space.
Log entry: 359191.1 gal
